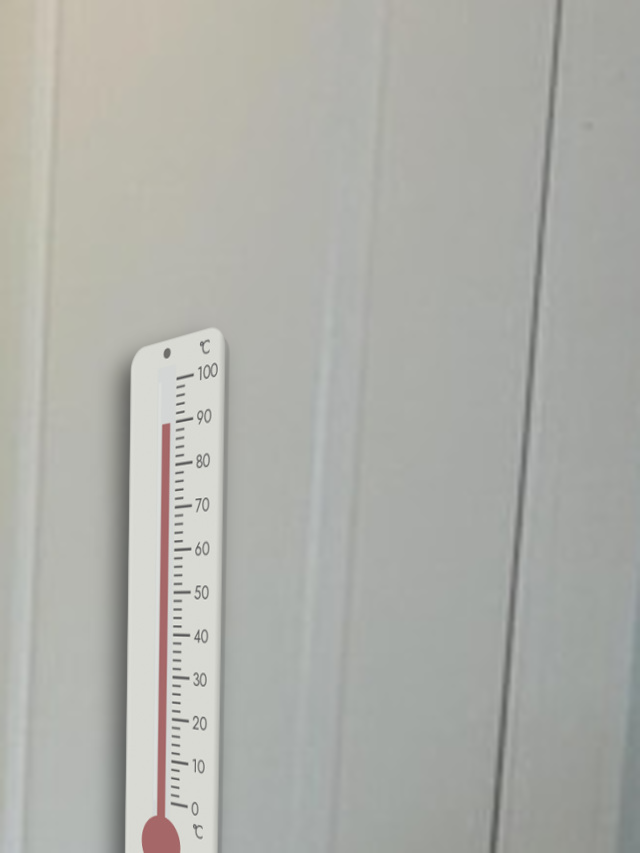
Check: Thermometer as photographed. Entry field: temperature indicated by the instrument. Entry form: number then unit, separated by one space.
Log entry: 90 °C
